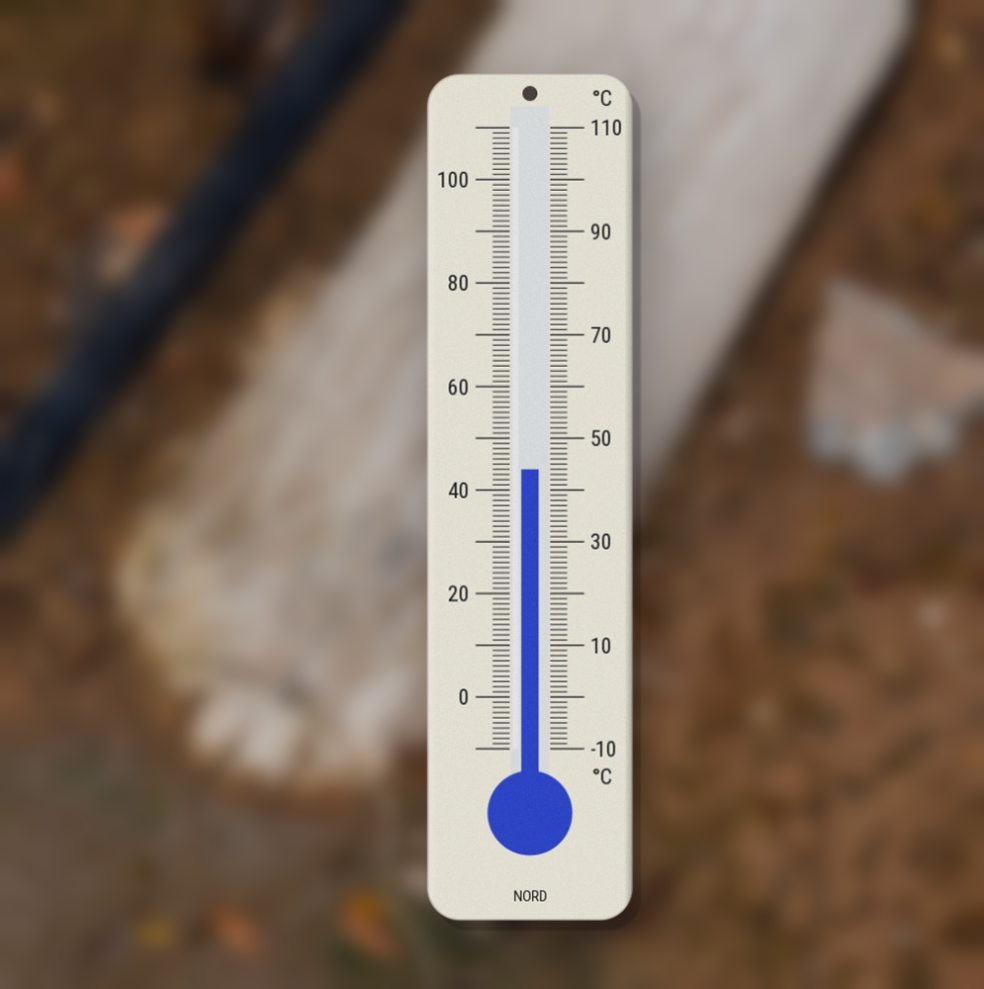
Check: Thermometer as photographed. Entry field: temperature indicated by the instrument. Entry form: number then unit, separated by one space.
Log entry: 44 °C
